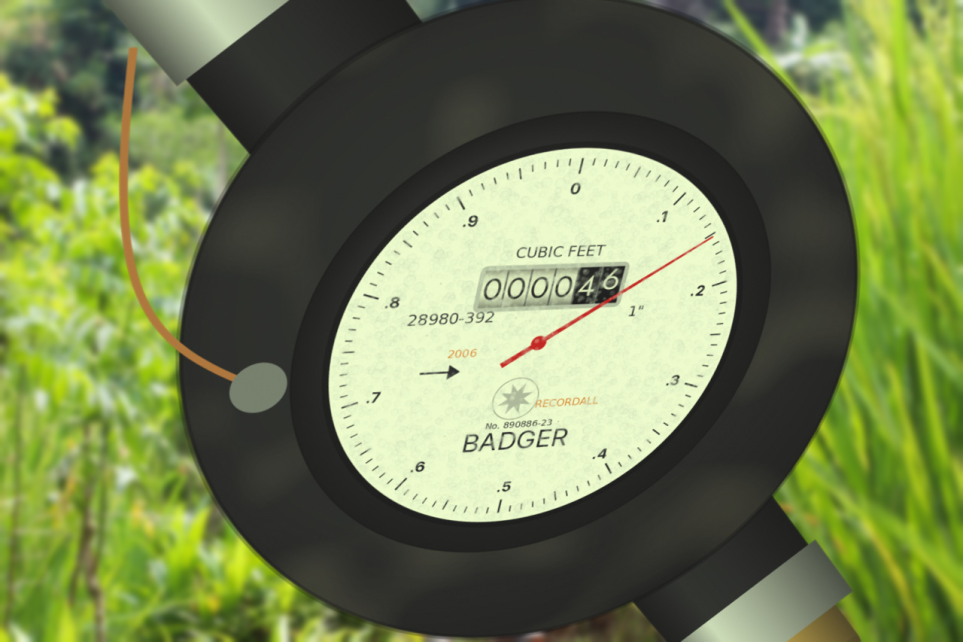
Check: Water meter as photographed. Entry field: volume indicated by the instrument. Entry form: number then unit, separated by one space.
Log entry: 46.15 ft³
